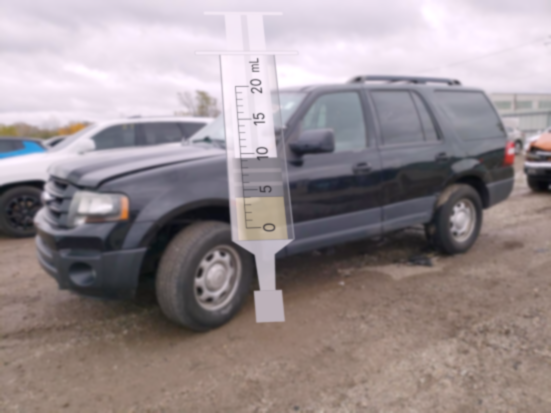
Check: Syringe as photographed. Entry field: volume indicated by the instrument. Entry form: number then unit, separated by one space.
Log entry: 4 mL
